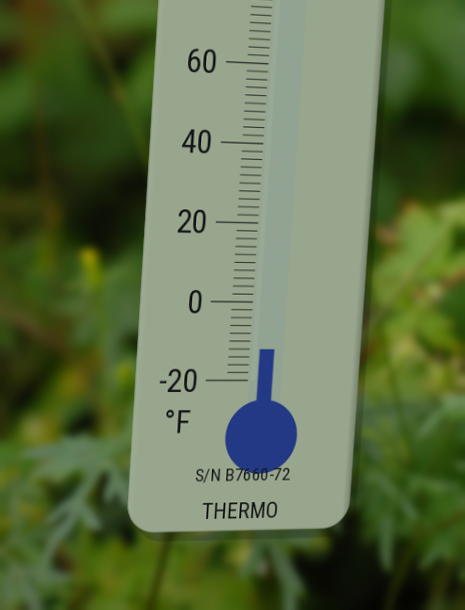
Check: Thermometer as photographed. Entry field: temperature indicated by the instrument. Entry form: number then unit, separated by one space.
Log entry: -12 °F
